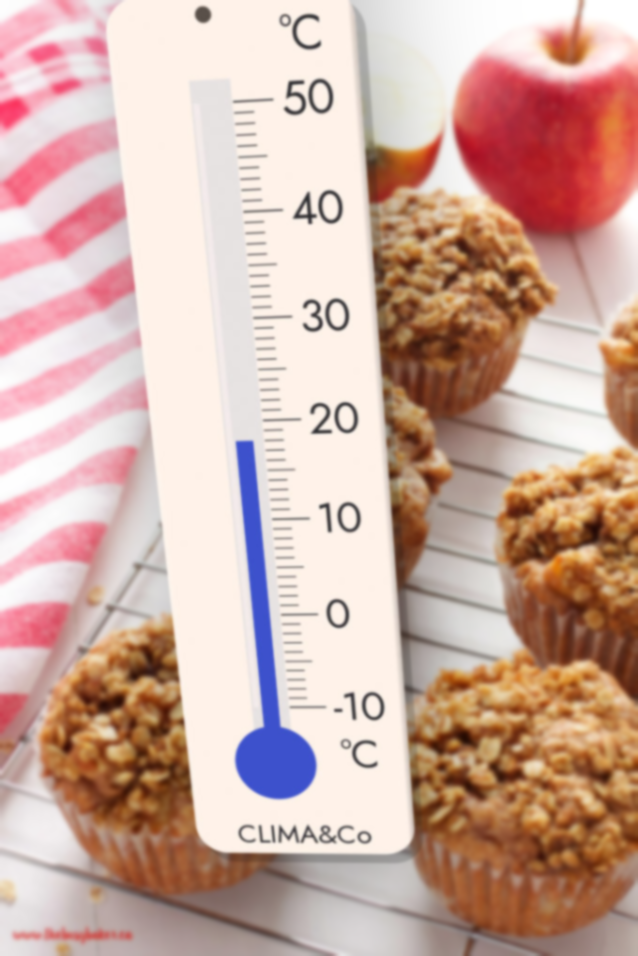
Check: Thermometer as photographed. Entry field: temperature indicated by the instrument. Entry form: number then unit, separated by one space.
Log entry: 18 °C
